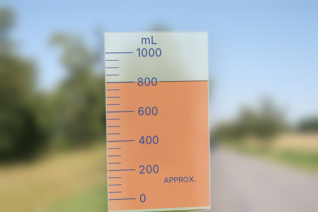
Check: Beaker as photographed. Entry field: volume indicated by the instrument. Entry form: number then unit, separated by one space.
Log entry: 800 mL
